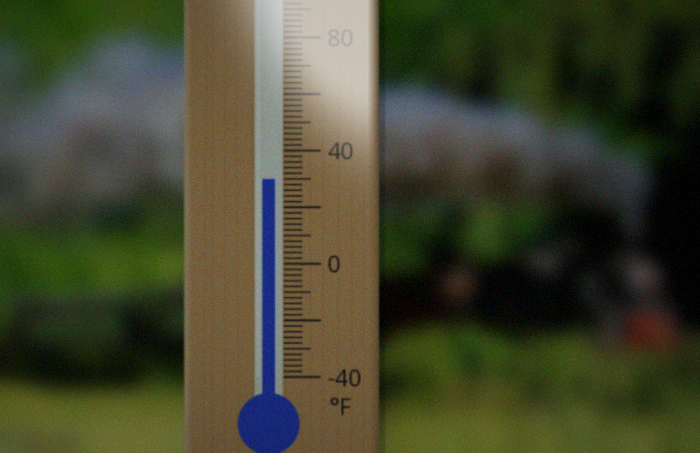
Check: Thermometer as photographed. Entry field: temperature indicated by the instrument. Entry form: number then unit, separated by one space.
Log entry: 30 °F
